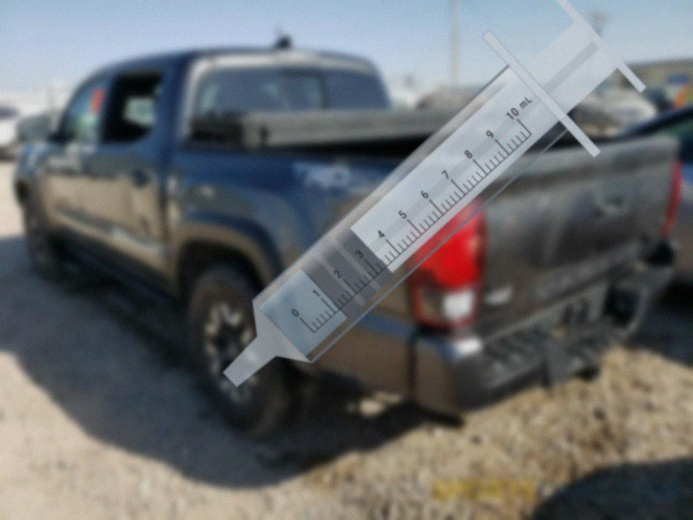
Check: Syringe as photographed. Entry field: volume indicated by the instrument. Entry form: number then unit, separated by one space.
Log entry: 1.2 mL
